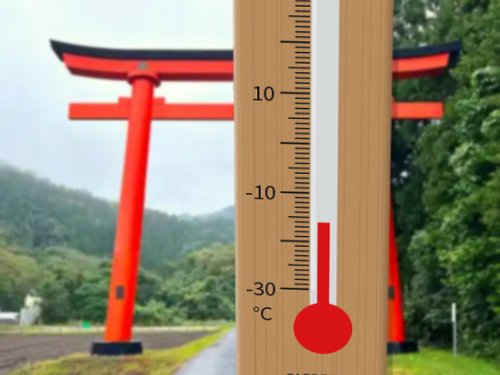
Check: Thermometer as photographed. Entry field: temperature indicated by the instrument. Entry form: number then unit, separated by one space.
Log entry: -16 °C
